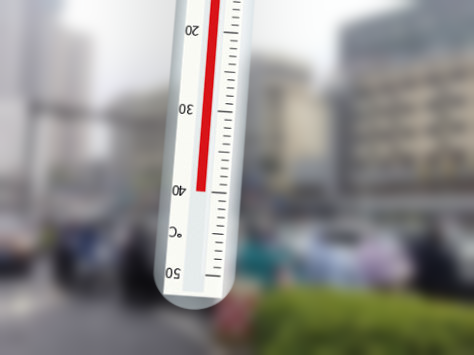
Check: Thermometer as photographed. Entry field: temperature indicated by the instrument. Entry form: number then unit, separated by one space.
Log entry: 40 °C
